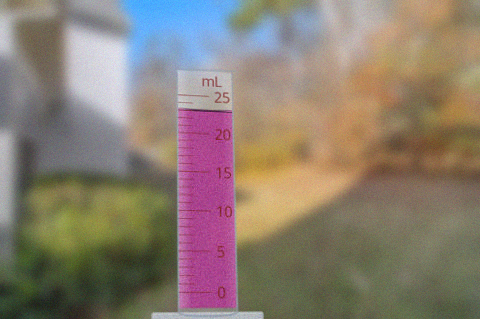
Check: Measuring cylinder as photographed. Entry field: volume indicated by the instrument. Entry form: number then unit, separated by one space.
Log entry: 23 mL
